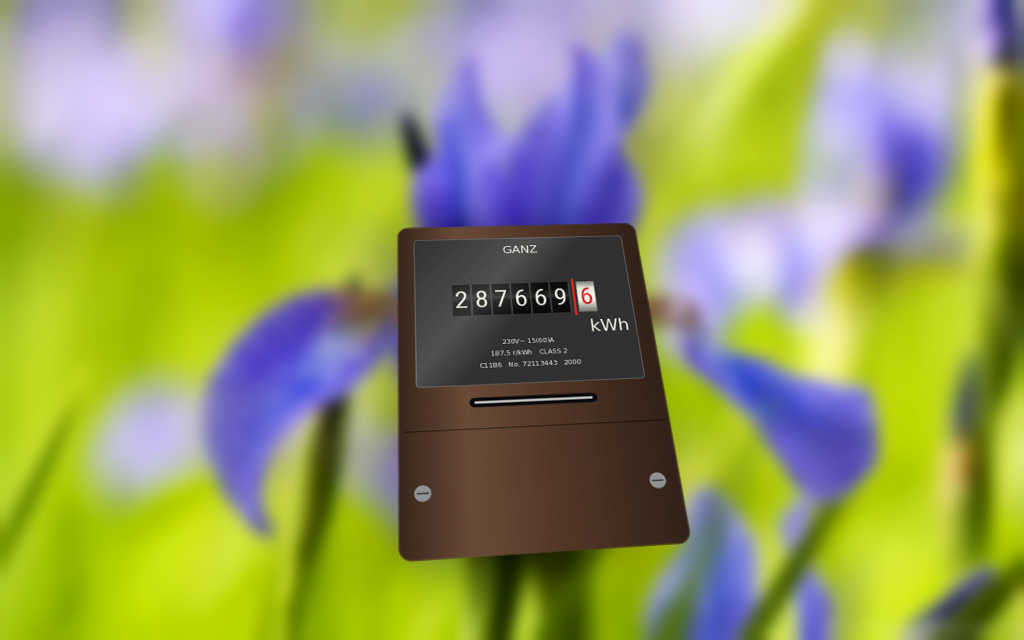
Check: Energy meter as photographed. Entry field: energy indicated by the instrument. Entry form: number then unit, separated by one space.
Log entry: 287669.6 kWh
